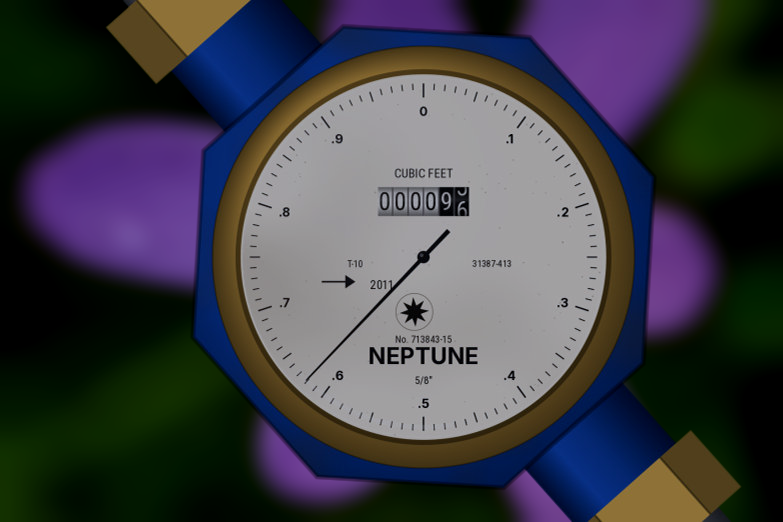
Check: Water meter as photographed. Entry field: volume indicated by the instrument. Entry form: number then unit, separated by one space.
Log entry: 95.62 ft³
